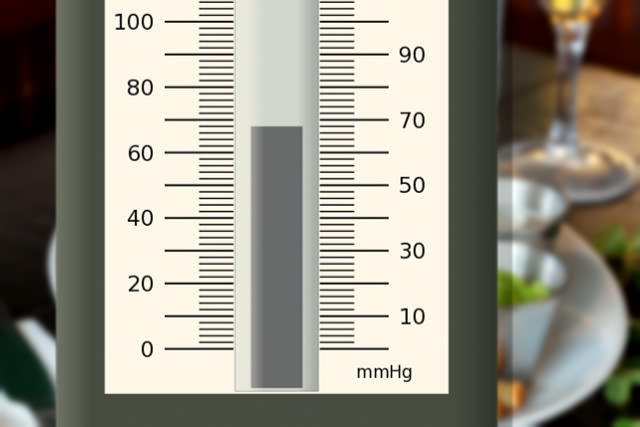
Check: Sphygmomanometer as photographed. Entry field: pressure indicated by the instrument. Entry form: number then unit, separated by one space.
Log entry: 68 mmHg
